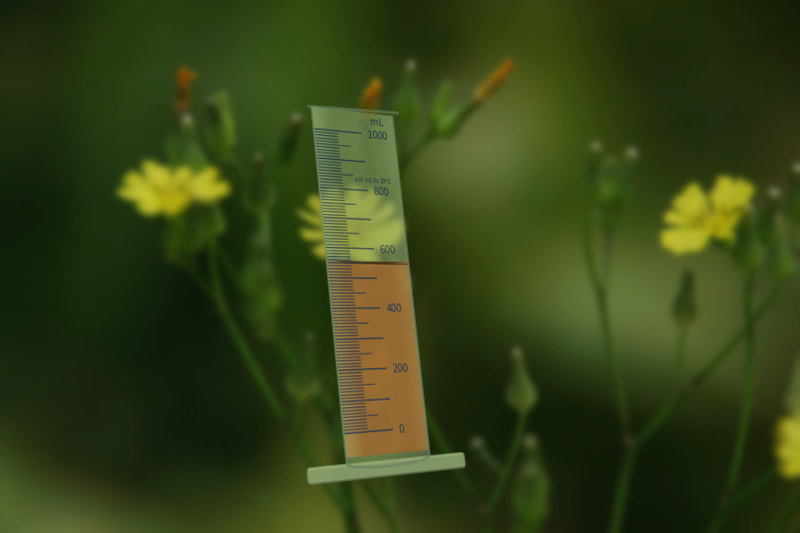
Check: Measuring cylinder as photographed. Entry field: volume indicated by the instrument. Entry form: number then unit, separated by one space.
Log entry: 550 mL
